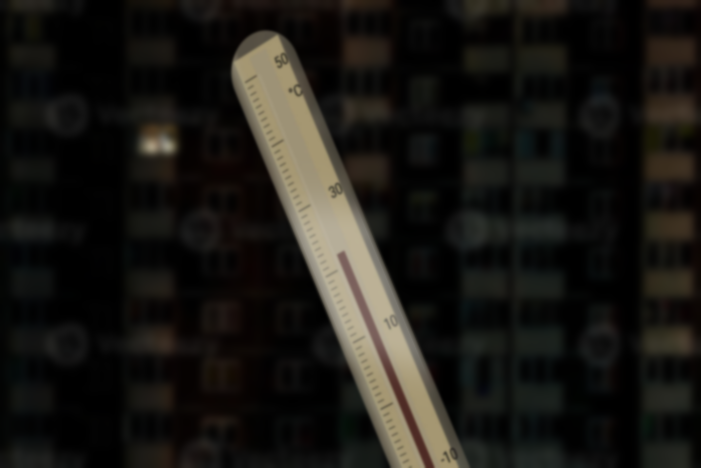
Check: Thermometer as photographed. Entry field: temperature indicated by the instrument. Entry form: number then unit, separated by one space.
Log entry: 22 °C
